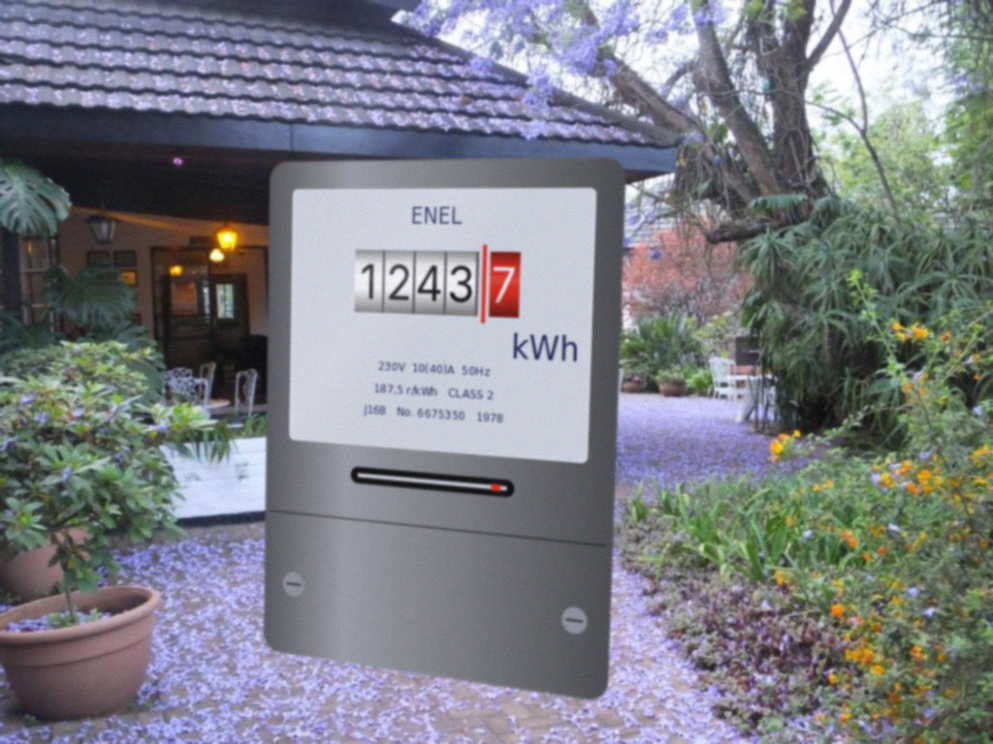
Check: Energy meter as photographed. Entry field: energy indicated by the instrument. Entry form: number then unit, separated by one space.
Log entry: 1243.7 kWh
